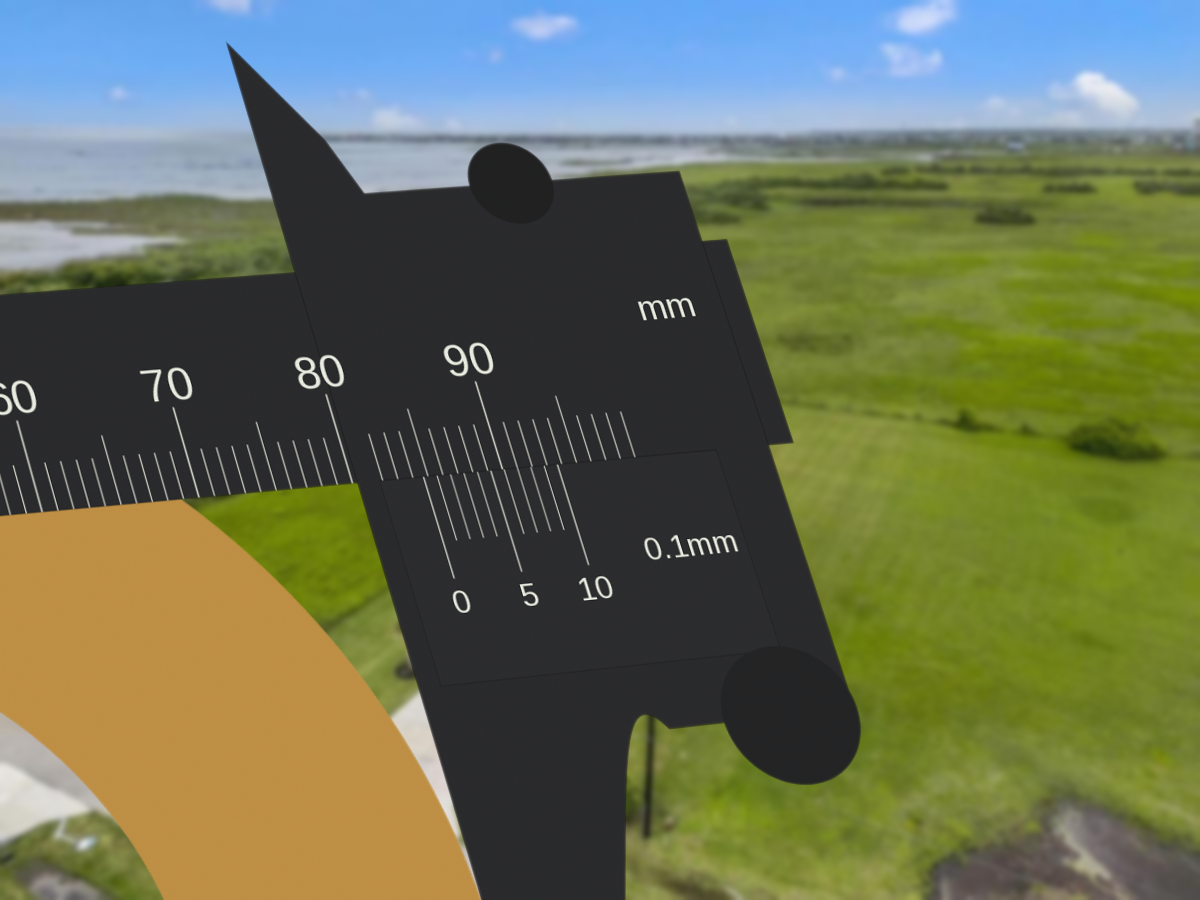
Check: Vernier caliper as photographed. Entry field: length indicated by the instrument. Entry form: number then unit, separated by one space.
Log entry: 84.7 mm
